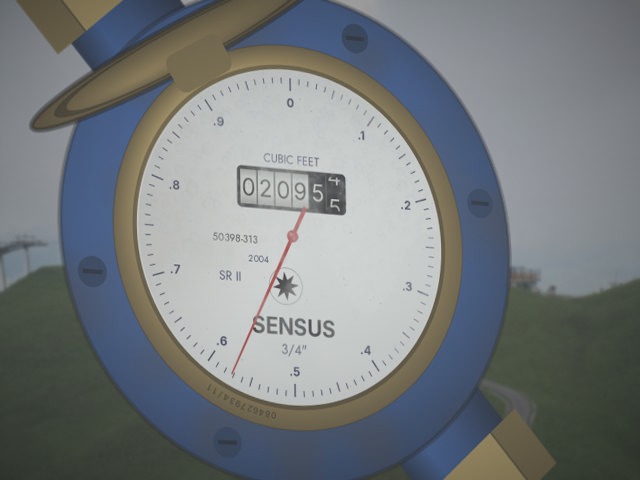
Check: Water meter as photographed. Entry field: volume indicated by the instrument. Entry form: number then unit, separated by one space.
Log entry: 20954.57 ft³
